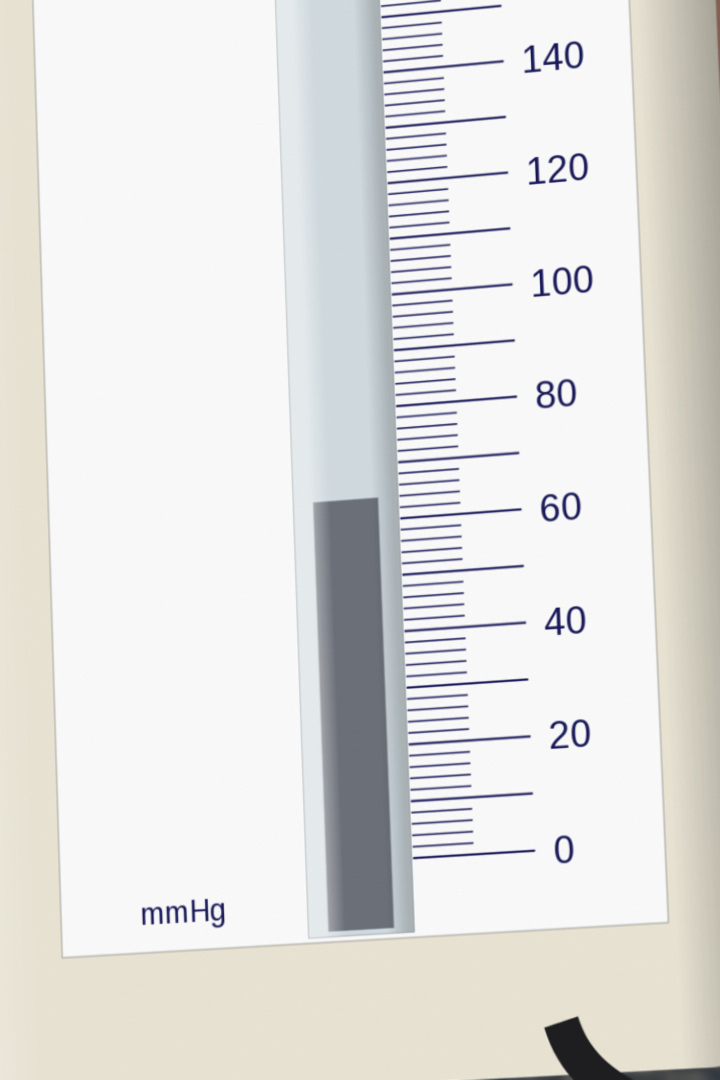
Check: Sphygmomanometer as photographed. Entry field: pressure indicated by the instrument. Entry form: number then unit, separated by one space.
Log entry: 64 mmHg
